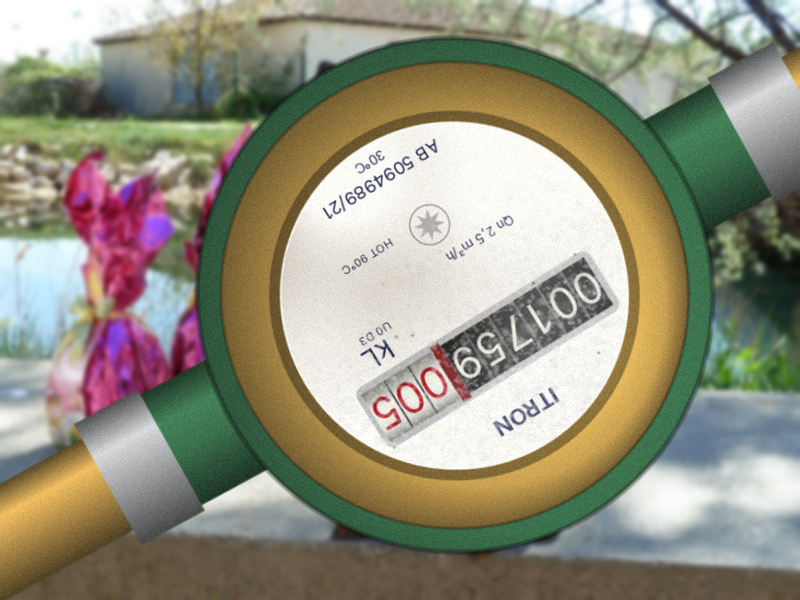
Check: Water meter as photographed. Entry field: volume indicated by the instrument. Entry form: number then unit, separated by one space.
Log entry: 1759.005 kL
